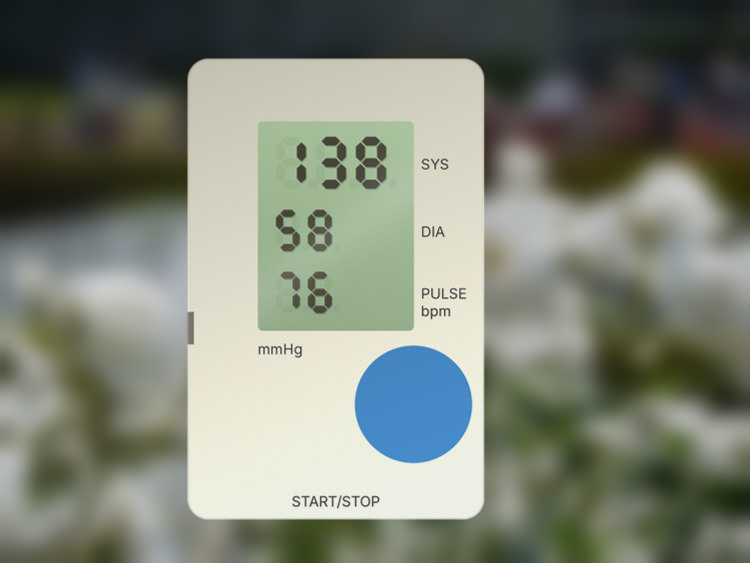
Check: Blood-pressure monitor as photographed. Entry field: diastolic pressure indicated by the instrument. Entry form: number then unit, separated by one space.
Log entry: 58 mmHg
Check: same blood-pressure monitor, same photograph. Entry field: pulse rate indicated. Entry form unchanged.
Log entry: 76 bpm
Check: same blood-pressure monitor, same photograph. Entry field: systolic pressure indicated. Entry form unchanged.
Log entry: 138 mmHg
